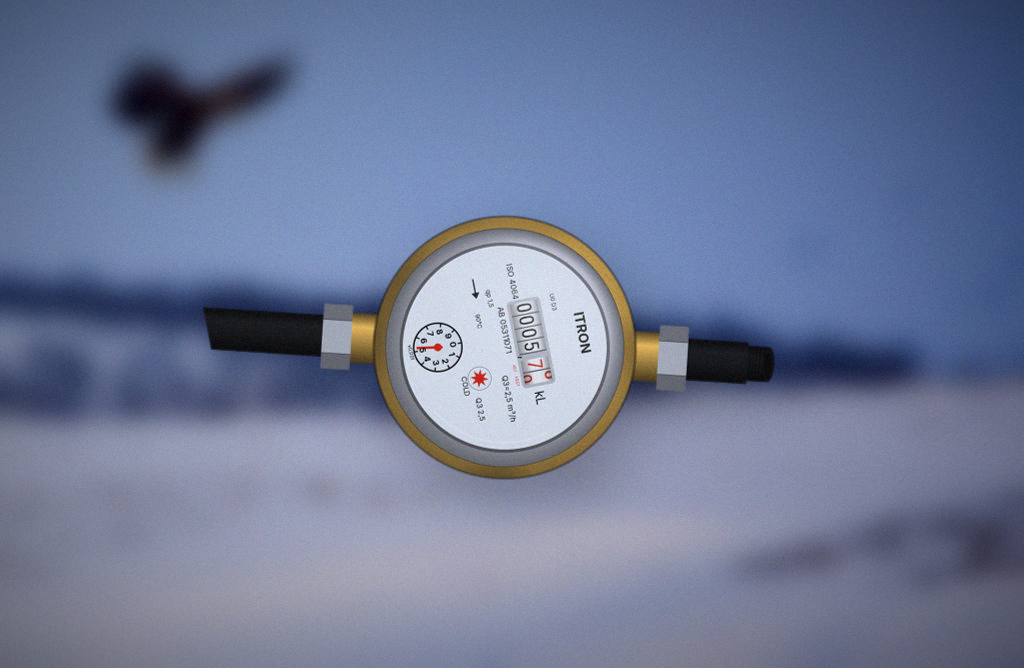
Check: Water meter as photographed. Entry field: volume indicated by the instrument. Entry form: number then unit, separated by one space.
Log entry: 5.785 kL
